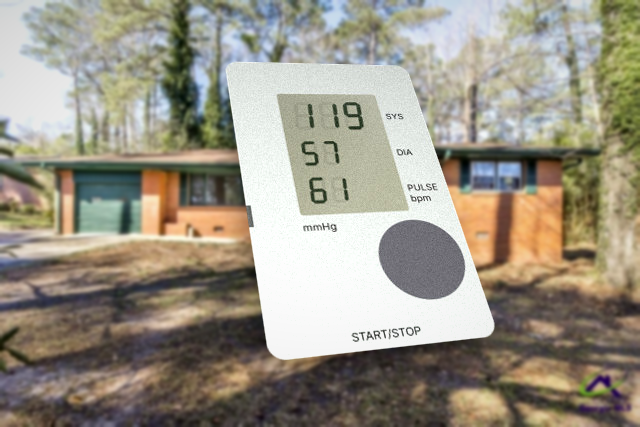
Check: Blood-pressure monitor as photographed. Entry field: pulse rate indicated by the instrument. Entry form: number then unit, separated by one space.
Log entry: 61 bpm
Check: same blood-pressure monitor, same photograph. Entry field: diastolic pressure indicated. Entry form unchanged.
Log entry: 57 mmHg
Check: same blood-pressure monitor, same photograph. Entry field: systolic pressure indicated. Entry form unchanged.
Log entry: 119 mmHg
